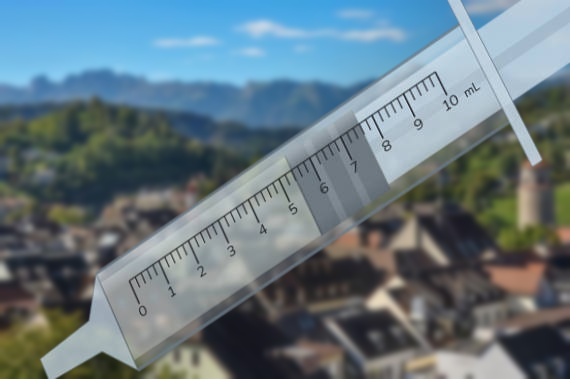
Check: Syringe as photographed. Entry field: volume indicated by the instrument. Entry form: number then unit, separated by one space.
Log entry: 5.4 mL
